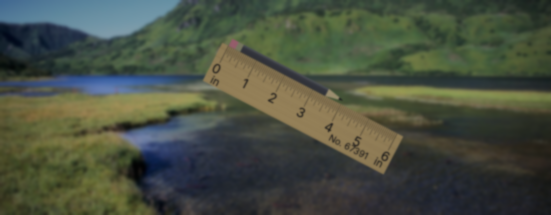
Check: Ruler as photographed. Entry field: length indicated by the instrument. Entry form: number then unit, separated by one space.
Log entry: 4 in
